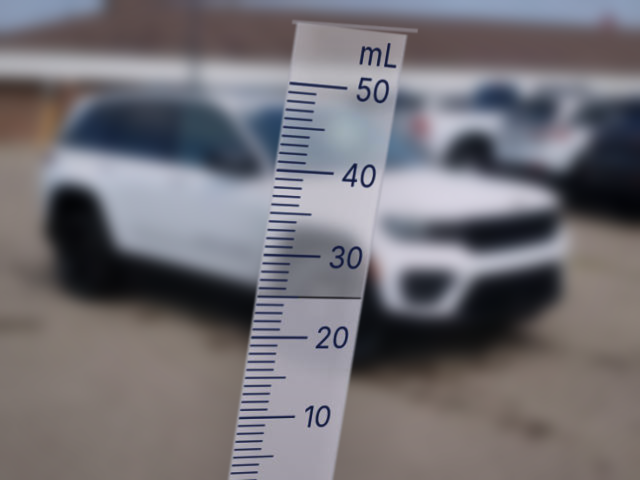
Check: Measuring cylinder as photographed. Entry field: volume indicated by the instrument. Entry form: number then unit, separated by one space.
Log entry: 25 mL
